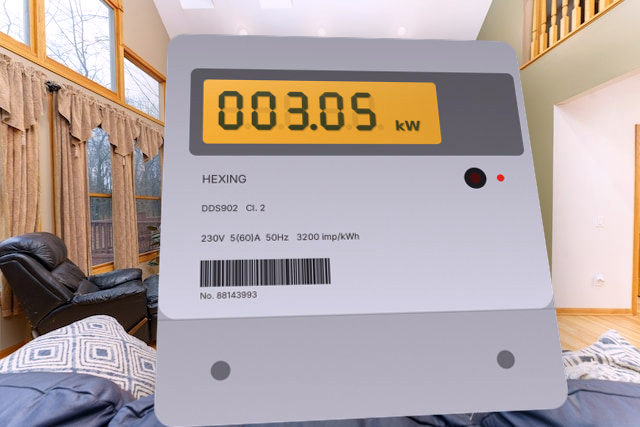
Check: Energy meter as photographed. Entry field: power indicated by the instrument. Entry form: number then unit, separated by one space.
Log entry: 3.05 kW
